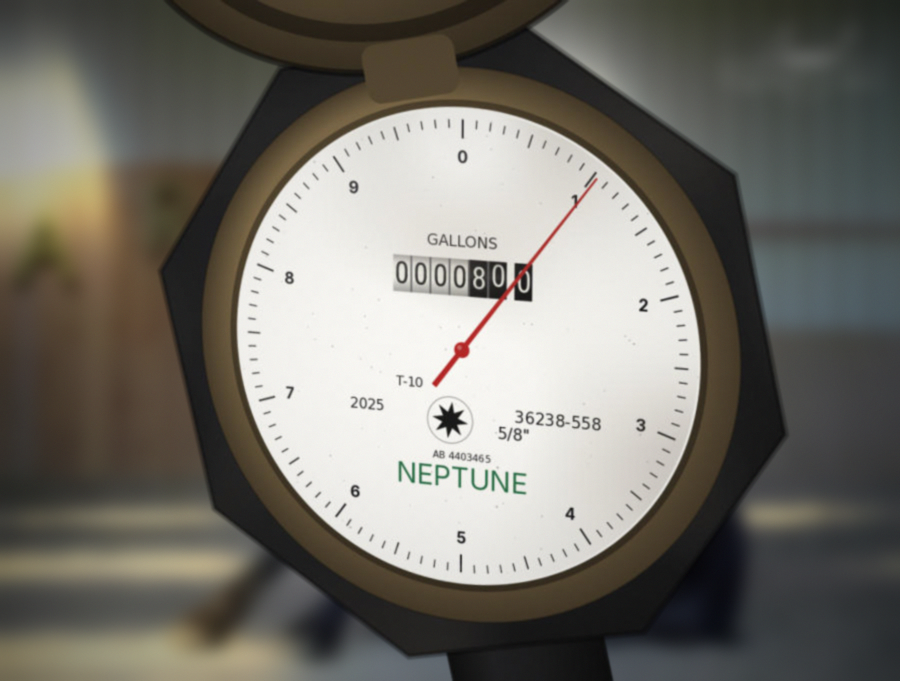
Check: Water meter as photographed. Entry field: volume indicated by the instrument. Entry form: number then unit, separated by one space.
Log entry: 801.0 gal
